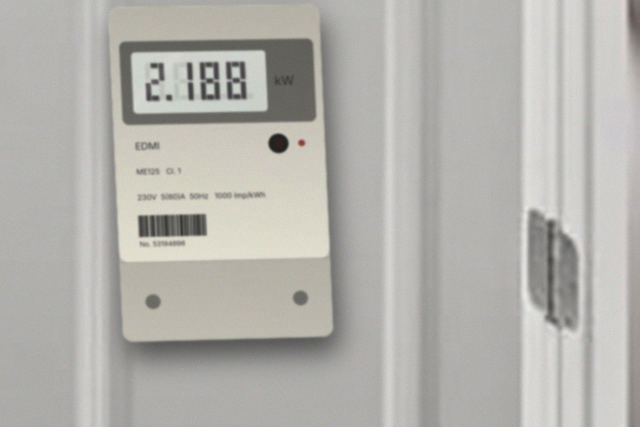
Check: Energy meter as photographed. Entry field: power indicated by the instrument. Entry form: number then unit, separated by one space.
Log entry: 2.188 kW
